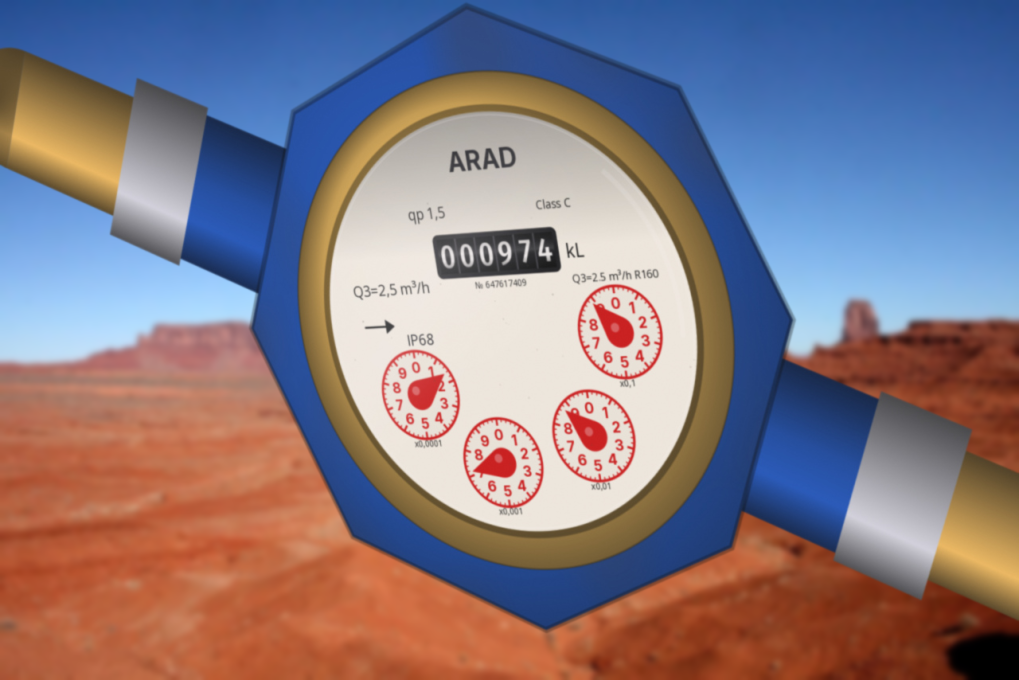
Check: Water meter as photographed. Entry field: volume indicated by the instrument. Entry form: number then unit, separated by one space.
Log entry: 974.8871 kL
